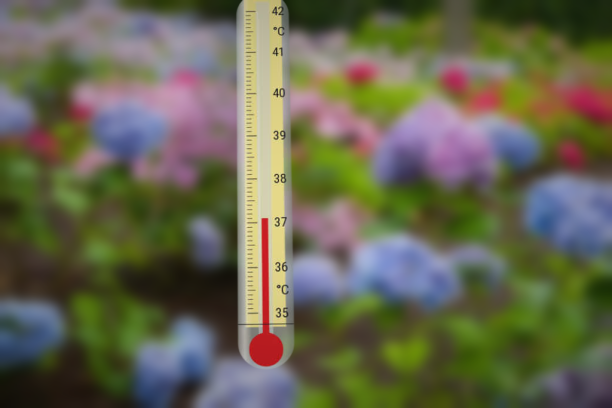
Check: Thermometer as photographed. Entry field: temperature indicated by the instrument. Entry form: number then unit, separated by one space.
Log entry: 37.1 °C
